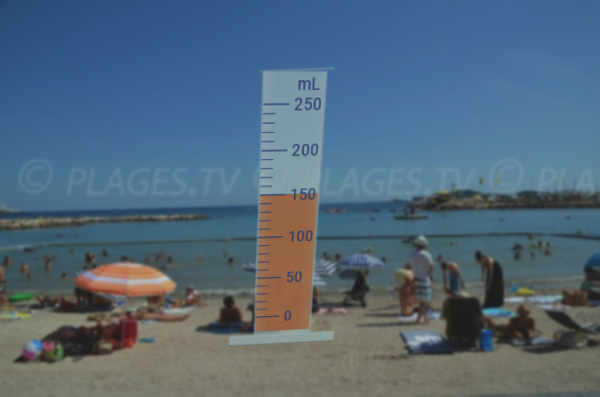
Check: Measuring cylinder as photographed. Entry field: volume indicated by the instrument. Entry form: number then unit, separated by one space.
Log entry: 150 mL
